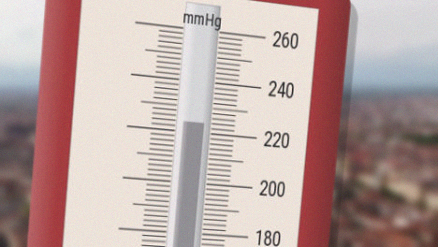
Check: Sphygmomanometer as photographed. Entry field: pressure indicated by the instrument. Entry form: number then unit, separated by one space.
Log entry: 224 mmHg
